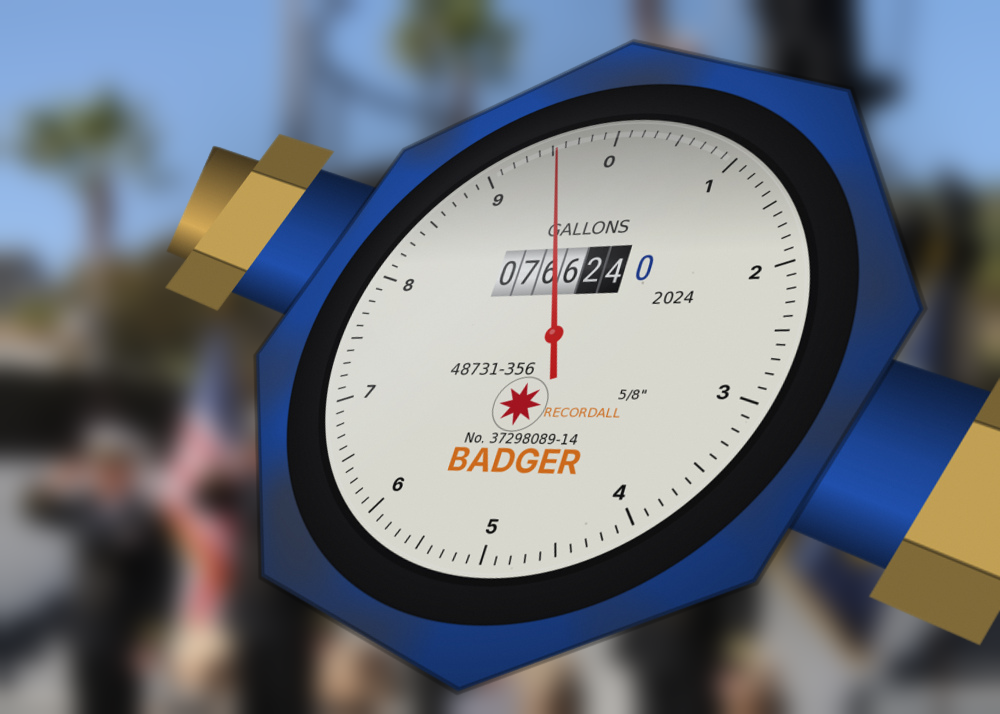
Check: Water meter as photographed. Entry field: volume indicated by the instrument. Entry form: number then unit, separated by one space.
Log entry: 766239.5 gal
